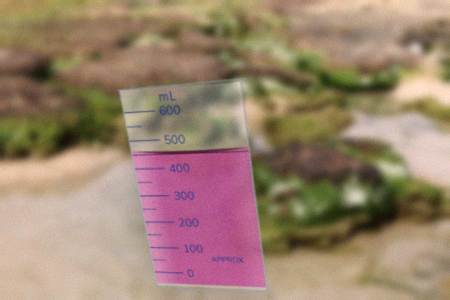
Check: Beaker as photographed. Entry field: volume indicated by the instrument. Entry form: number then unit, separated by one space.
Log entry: 450 mL
